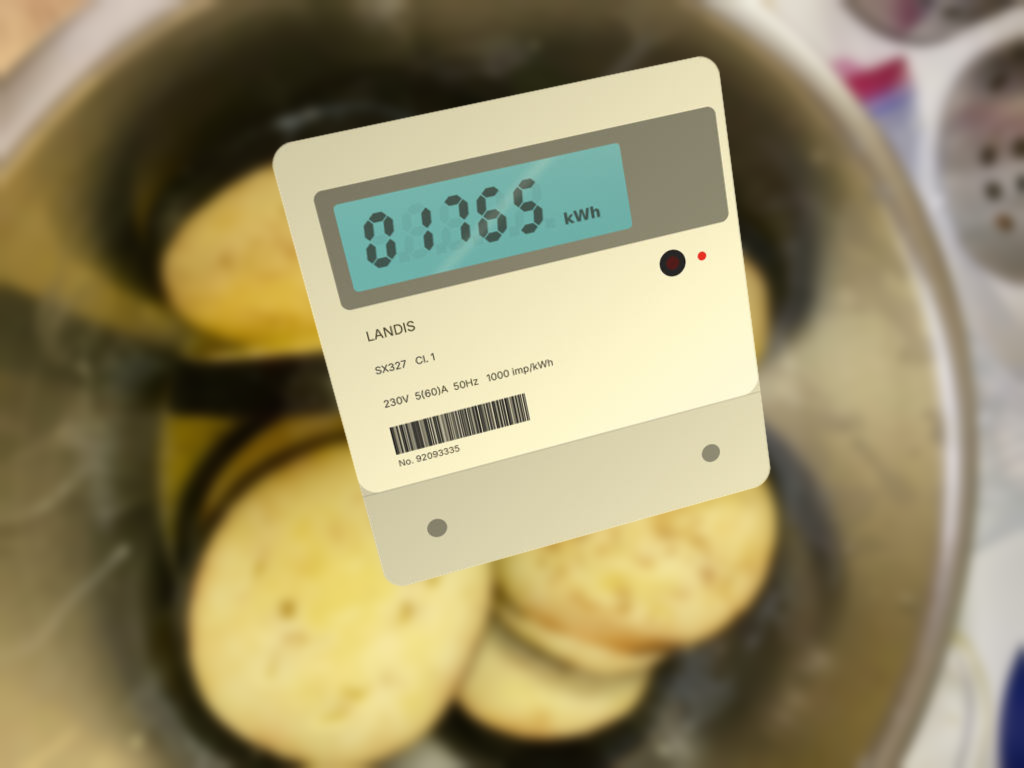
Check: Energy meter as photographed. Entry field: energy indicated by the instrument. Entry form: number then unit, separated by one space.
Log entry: 1765 kWh
